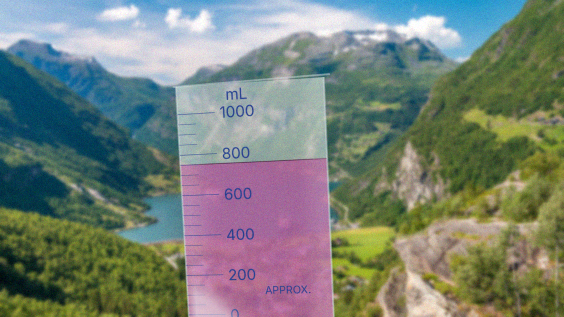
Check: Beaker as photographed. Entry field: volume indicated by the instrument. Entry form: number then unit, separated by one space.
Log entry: 750 mL
